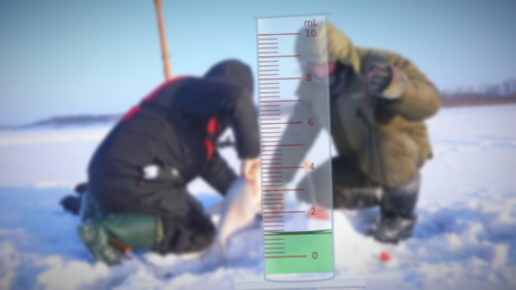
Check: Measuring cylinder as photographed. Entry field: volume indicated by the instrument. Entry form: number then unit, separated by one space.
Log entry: 1 mL
